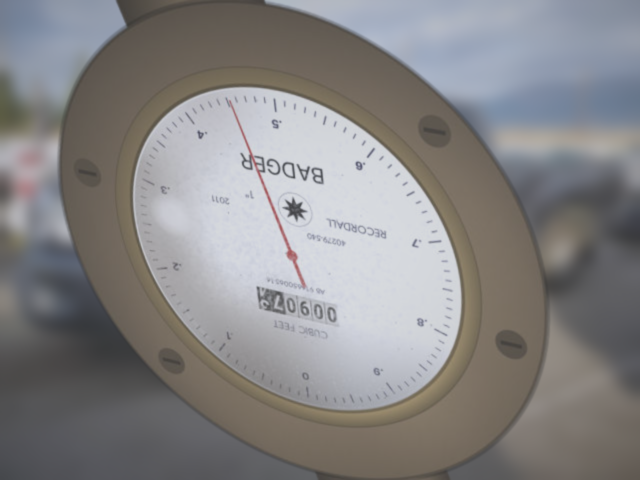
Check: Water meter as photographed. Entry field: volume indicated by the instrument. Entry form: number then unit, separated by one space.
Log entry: 9073.45 ft³
